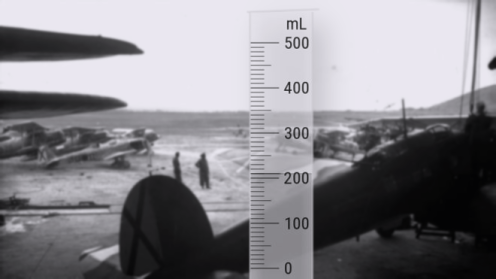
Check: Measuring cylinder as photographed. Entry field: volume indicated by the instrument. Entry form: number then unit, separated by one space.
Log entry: 210 mL
